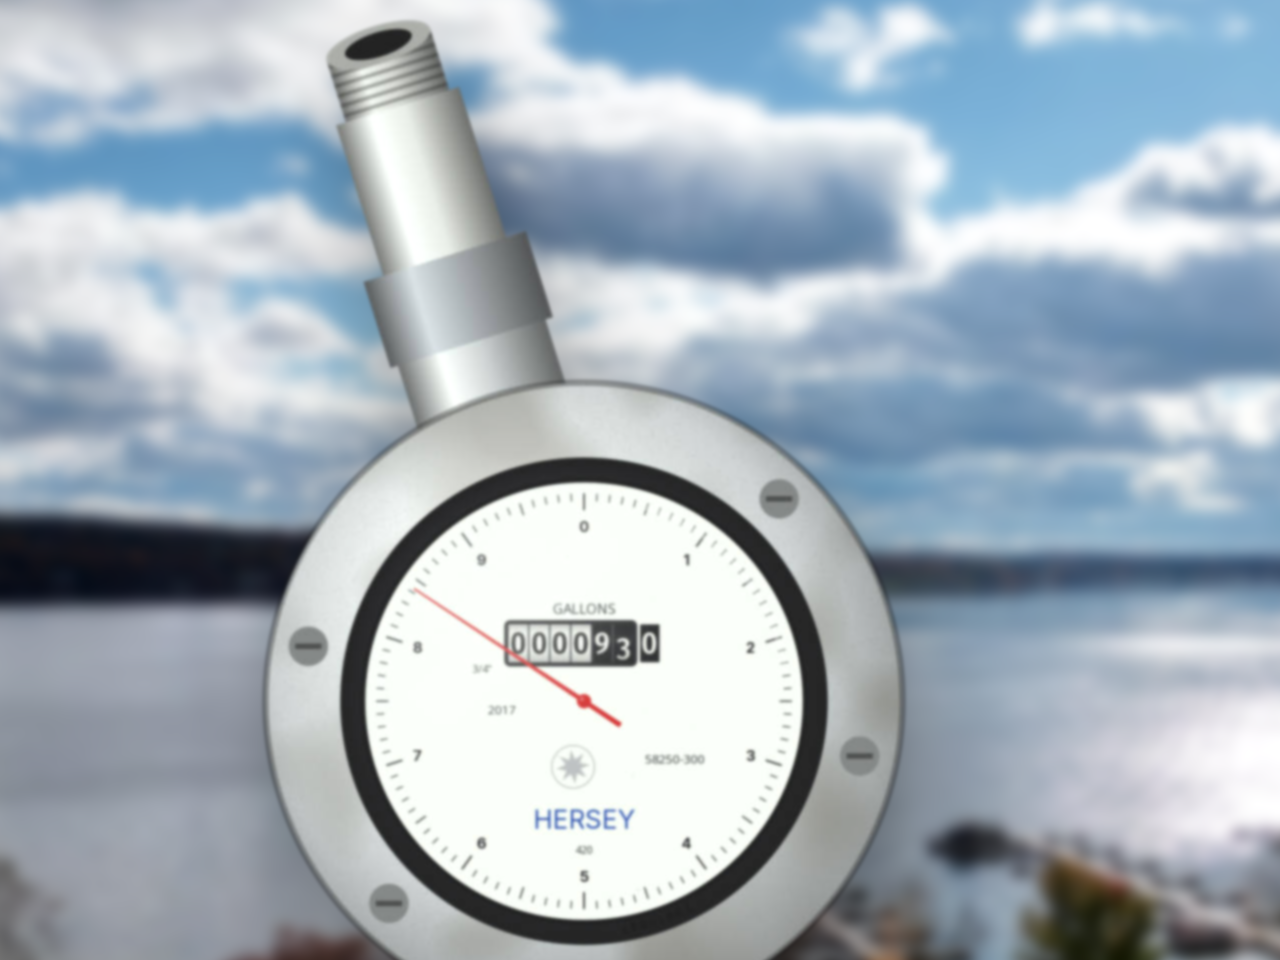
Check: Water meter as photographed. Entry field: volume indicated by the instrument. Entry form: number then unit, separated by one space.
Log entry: 928.4 gal
